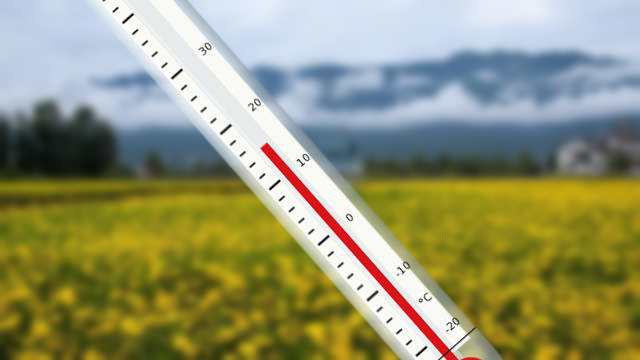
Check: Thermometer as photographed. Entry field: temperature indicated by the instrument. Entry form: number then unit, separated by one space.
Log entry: 15 °C
